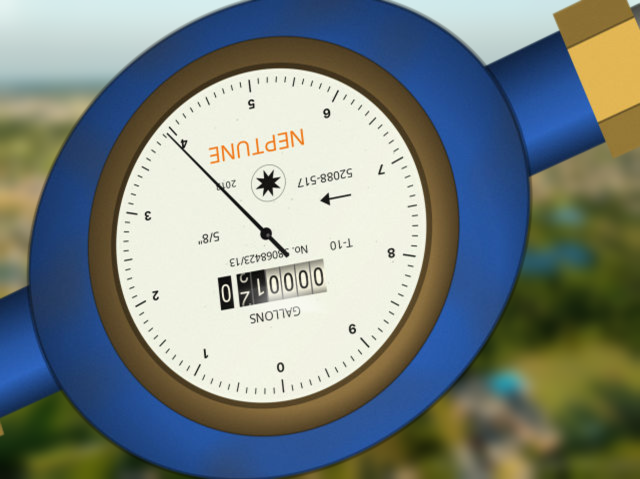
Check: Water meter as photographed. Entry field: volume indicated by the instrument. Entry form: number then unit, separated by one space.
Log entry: 123.9 gal
